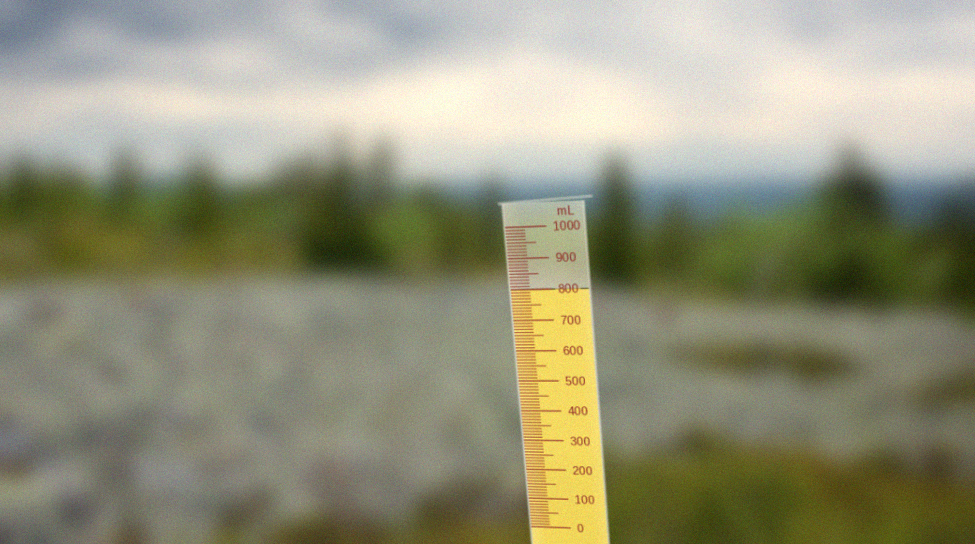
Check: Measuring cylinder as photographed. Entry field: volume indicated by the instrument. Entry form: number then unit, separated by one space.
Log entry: 800 mL
